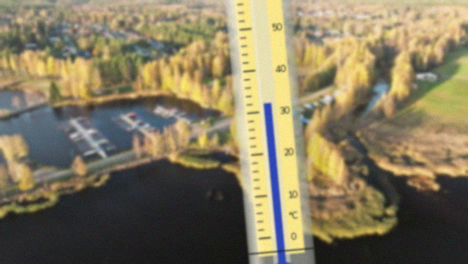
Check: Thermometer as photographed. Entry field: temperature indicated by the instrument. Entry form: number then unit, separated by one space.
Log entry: 32 °C
